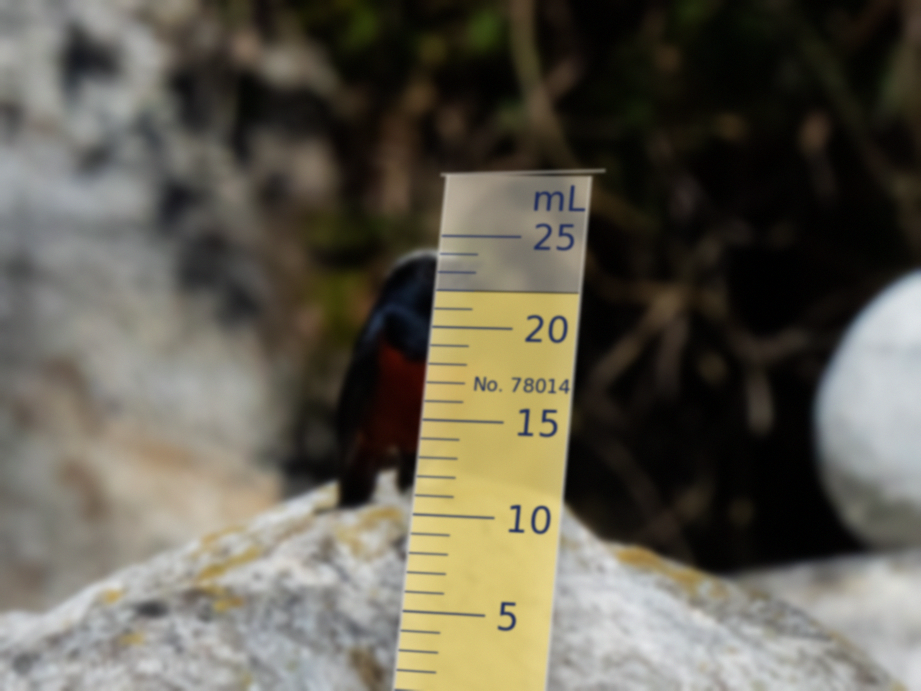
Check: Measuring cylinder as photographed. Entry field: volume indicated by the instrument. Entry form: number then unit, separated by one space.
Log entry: 22 mL
